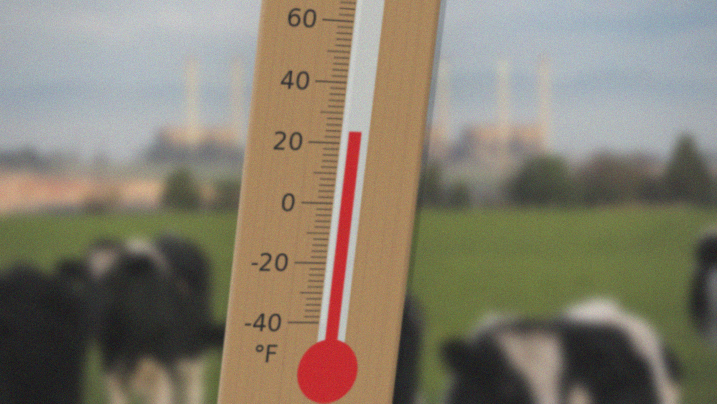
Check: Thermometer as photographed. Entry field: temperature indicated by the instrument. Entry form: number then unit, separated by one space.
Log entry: 24 °F
